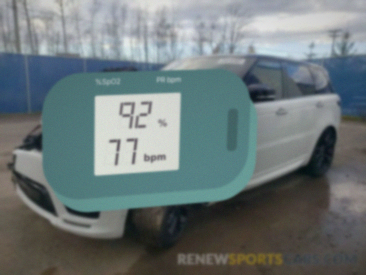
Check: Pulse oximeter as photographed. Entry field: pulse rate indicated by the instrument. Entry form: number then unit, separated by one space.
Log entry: 77 bpm
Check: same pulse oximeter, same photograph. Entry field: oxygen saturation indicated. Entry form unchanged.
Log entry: 92 %
